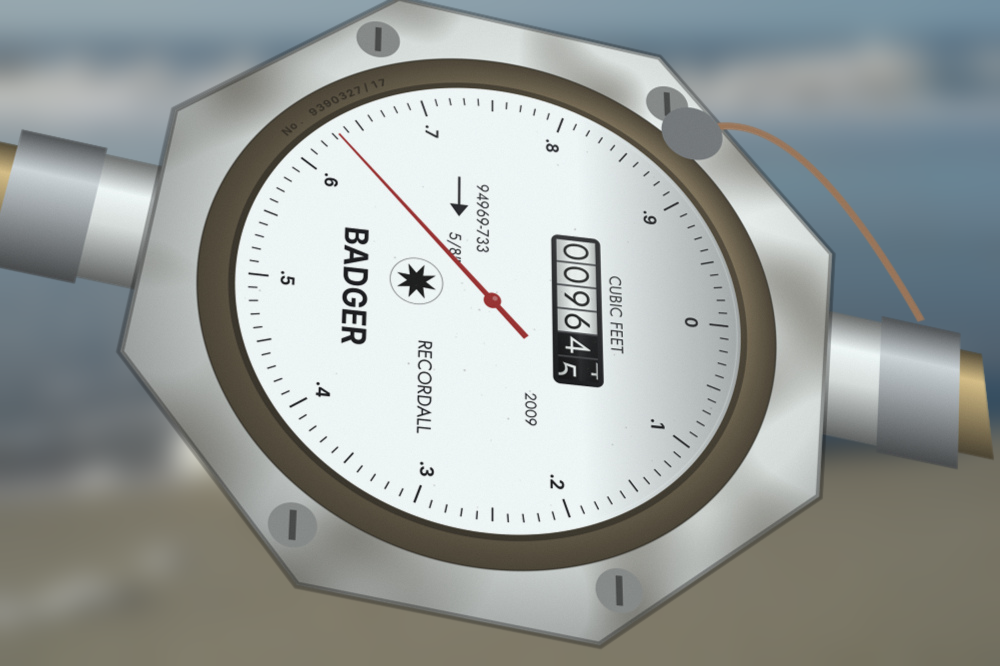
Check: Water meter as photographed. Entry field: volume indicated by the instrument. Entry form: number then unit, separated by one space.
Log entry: 9644.63 ft³
